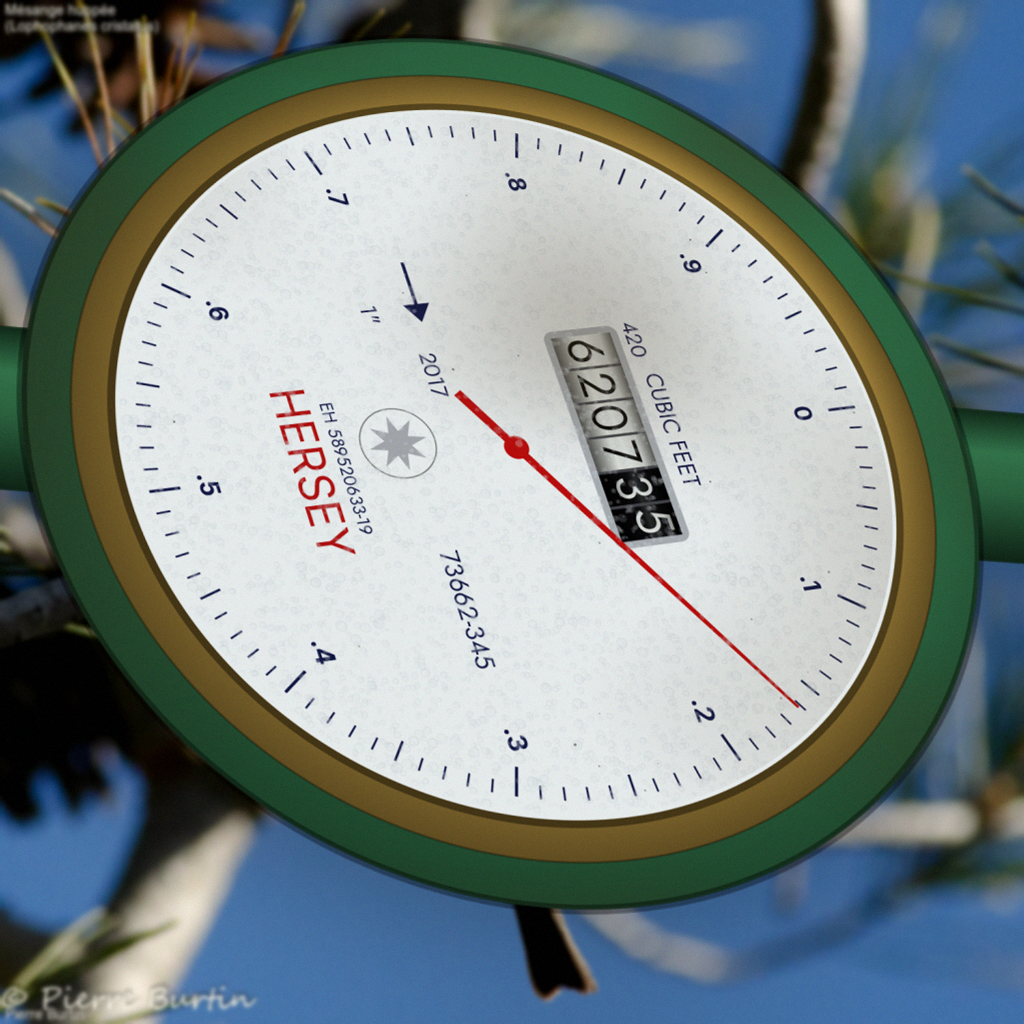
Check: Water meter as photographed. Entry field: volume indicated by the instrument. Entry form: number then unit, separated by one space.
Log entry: 620735.16 ft³
